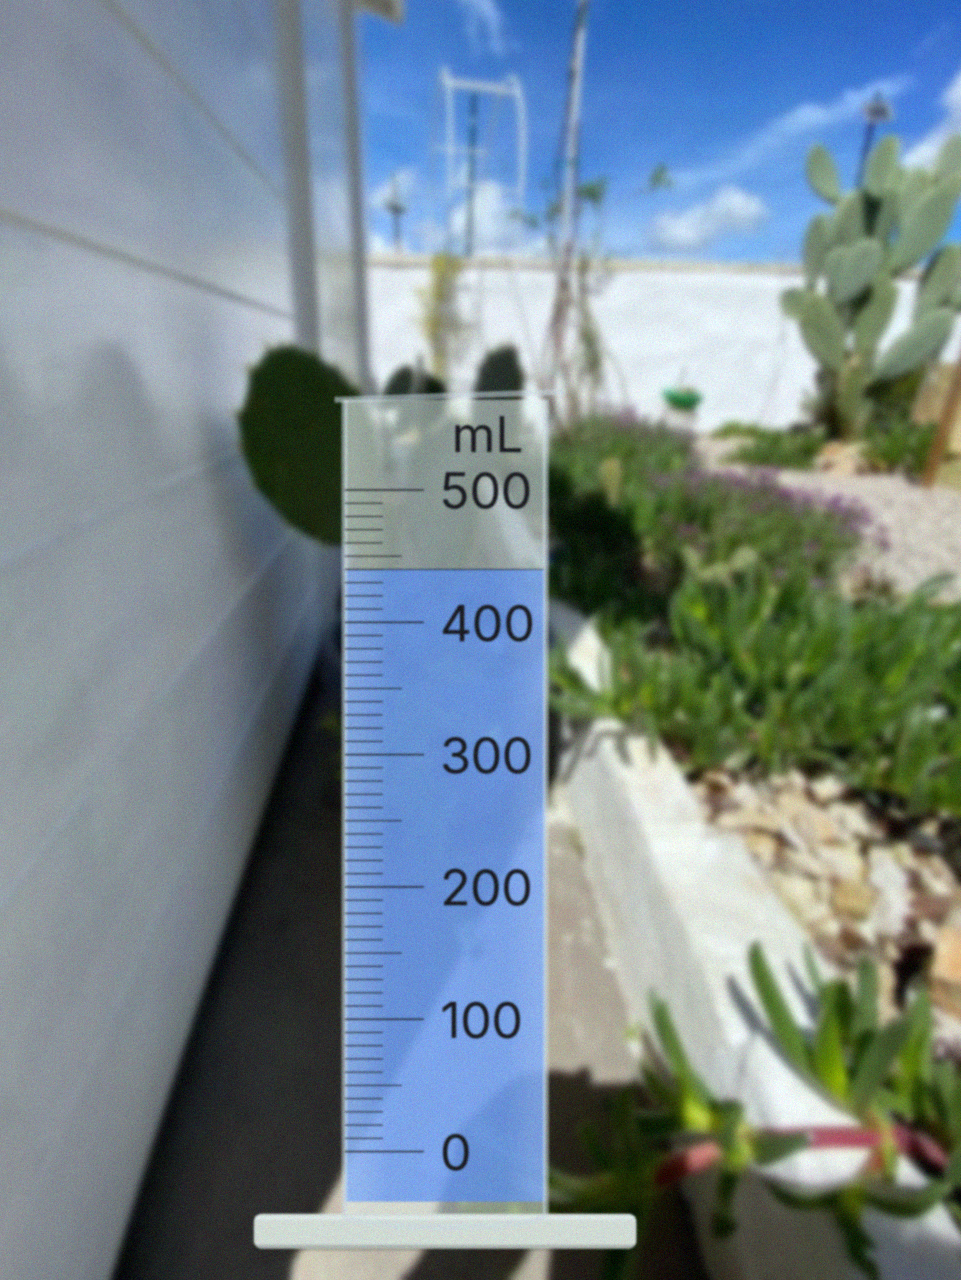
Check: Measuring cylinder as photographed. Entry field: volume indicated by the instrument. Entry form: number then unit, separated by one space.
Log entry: 440 mL
